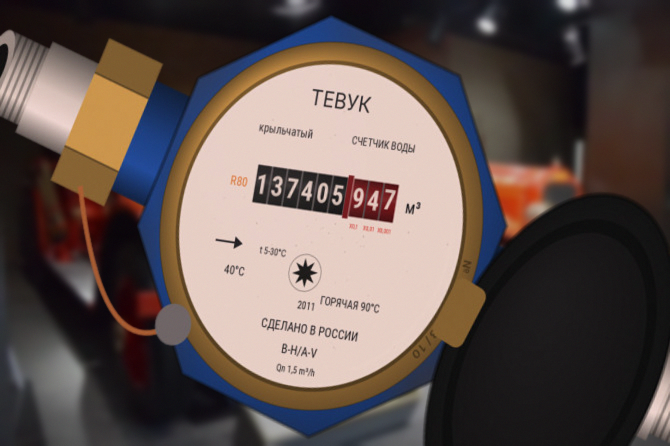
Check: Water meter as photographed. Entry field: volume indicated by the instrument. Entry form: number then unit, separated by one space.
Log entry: 137405.947 m³
